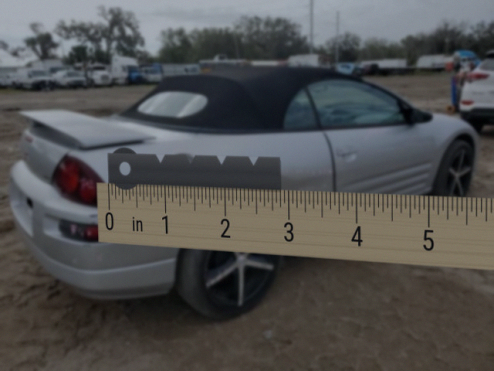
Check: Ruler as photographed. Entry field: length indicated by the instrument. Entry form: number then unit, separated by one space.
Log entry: 2.875 in
